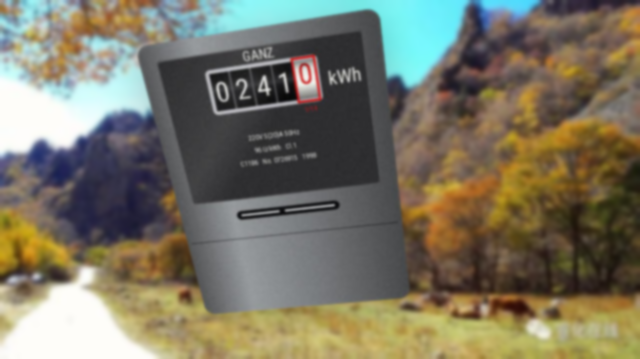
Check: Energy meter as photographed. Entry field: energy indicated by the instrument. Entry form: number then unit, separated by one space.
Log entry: 241.0 kWh
